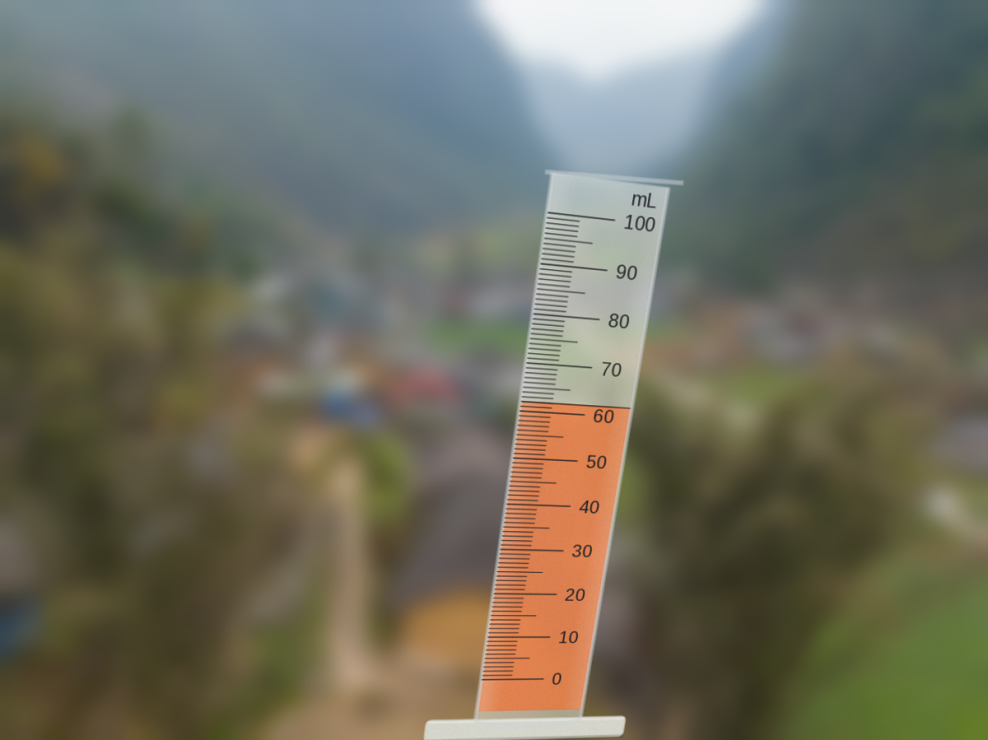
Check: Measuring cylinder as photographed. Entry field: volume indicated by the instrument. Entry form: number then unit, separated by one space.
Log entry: 62 mL
